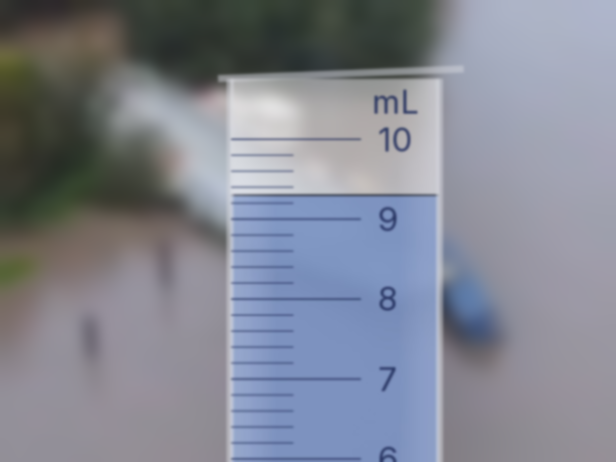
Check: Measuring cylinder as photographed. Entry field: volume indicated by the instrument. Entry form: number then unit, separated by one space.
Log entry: 9.3 mL
